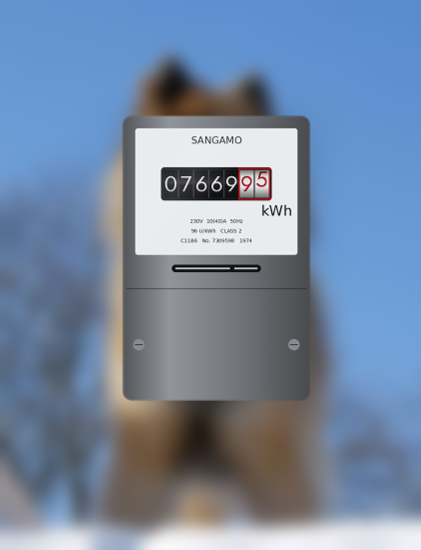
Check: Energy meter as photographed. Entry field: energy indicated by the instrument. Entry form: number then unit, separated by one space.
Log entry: 7669.95 kWh
